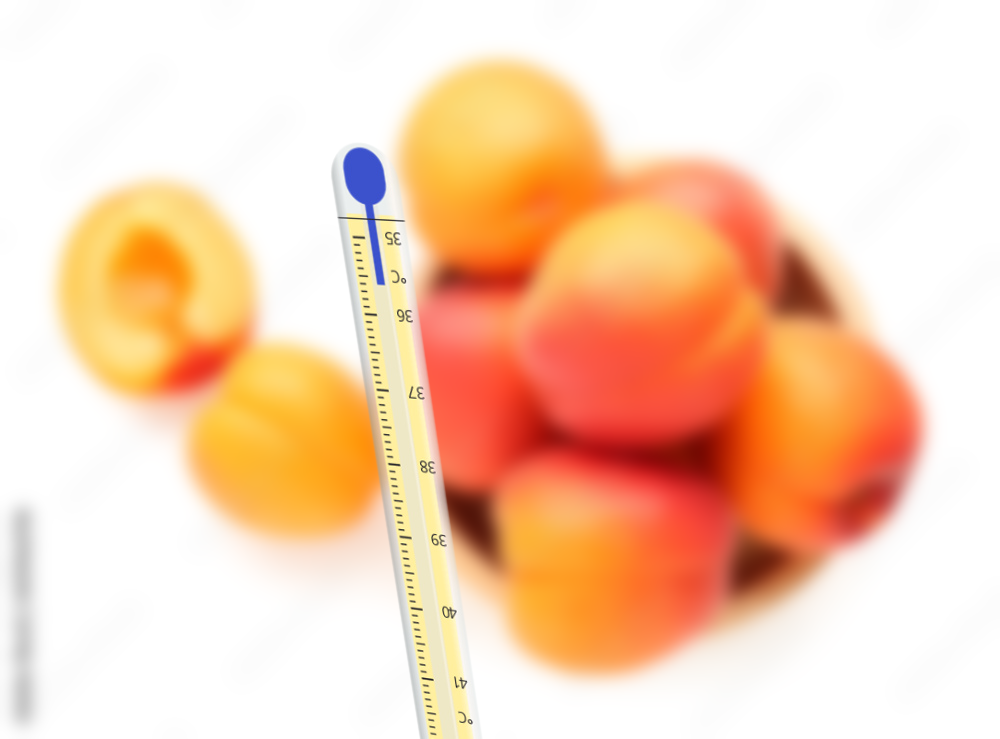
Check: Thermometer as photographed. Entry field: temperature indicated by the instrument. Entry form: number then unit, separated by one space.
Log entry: 35.6 °C
